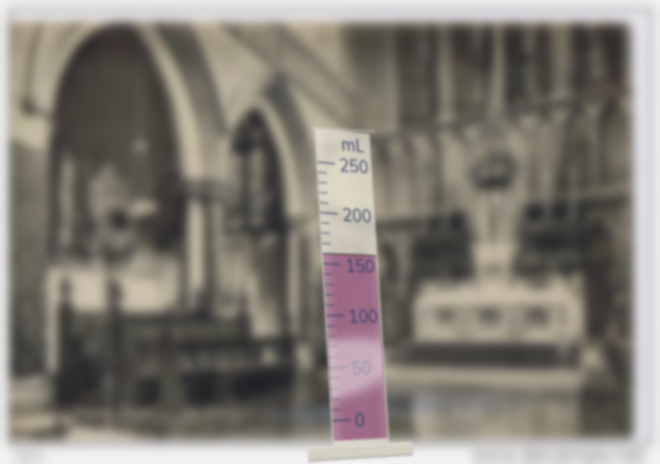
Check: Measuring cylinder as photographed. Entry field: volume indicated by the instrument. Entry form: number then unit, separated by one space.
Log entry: 160 mL
